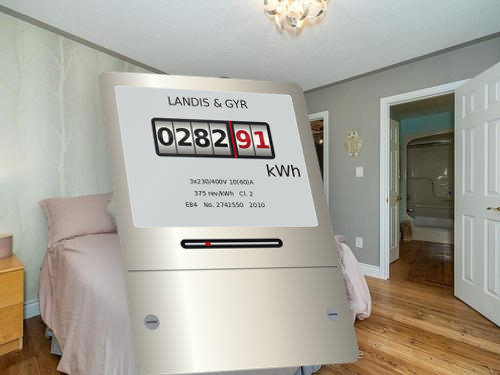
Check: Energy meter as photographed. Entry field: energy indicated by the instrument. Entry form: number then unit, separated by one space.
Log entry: 282.91 kWh
